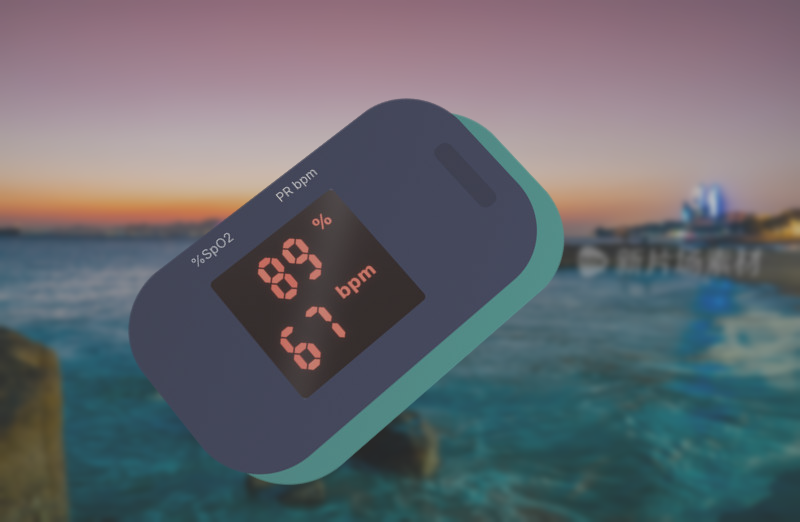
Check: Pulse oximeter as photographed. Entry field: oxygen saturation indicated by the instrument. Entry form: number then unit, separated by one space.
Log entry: 89 %
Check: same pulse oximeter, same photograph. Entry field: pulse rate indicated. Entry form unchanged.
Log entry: 67 bpm
